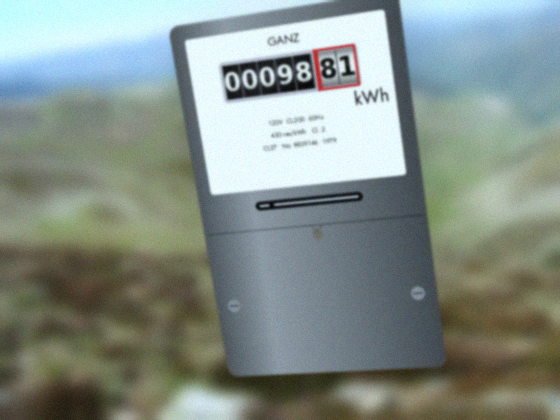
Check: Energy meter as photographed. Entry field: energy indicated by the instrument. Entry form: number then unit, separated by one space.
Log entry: 98.81 kWh
